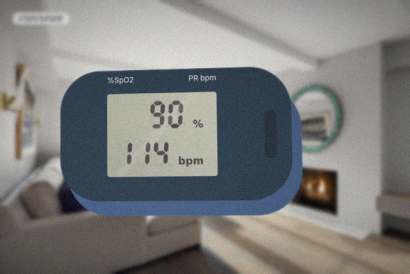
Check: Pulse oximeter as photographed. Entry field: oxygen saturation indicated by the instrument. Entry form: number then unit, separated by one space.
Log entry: 90 %
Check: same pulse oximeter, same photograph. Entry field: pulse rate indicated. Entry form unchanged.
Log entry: 114 bpm
